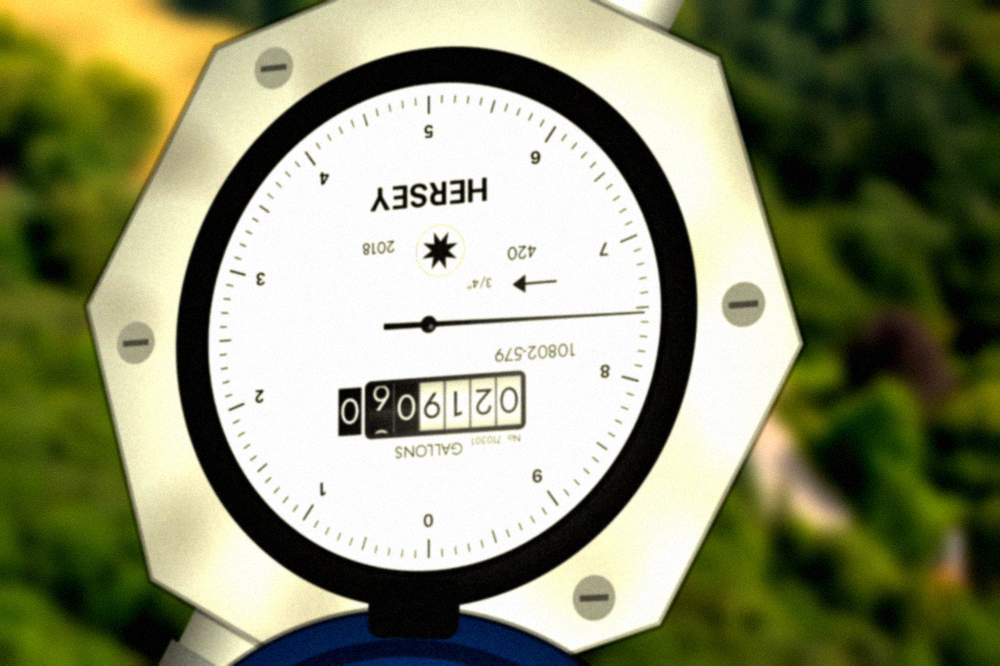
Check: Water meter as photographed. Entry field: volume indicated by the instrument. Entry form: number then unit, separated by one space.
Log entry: 219057.5 gal
